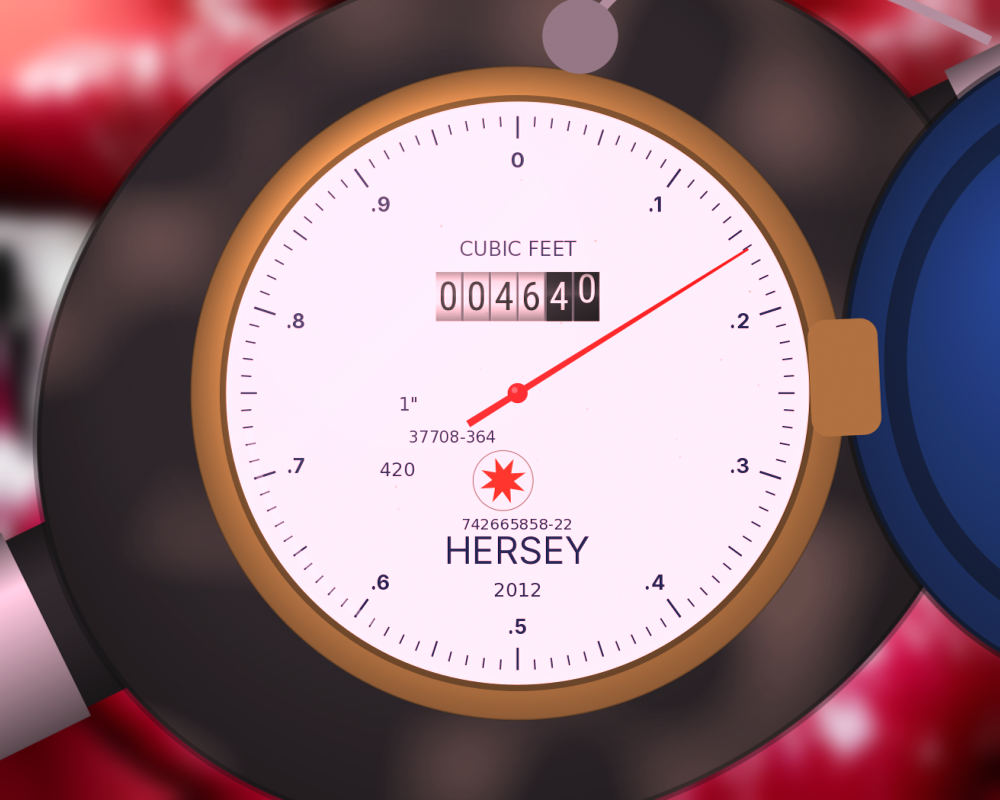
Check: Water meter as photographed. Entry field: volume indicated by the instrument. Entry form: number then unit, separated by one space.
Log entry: 4640.16 ft³
